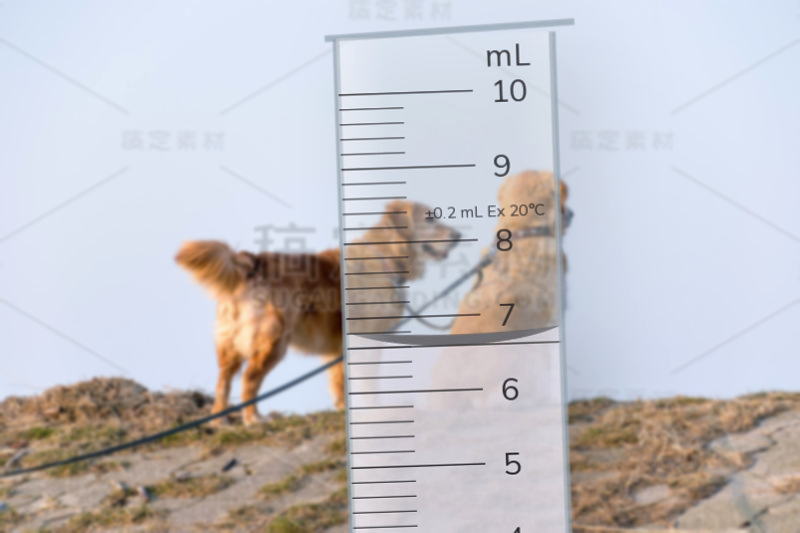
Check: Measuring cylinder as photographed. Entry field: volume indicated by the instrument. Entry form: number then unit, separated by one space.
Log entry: 6.6 mL
